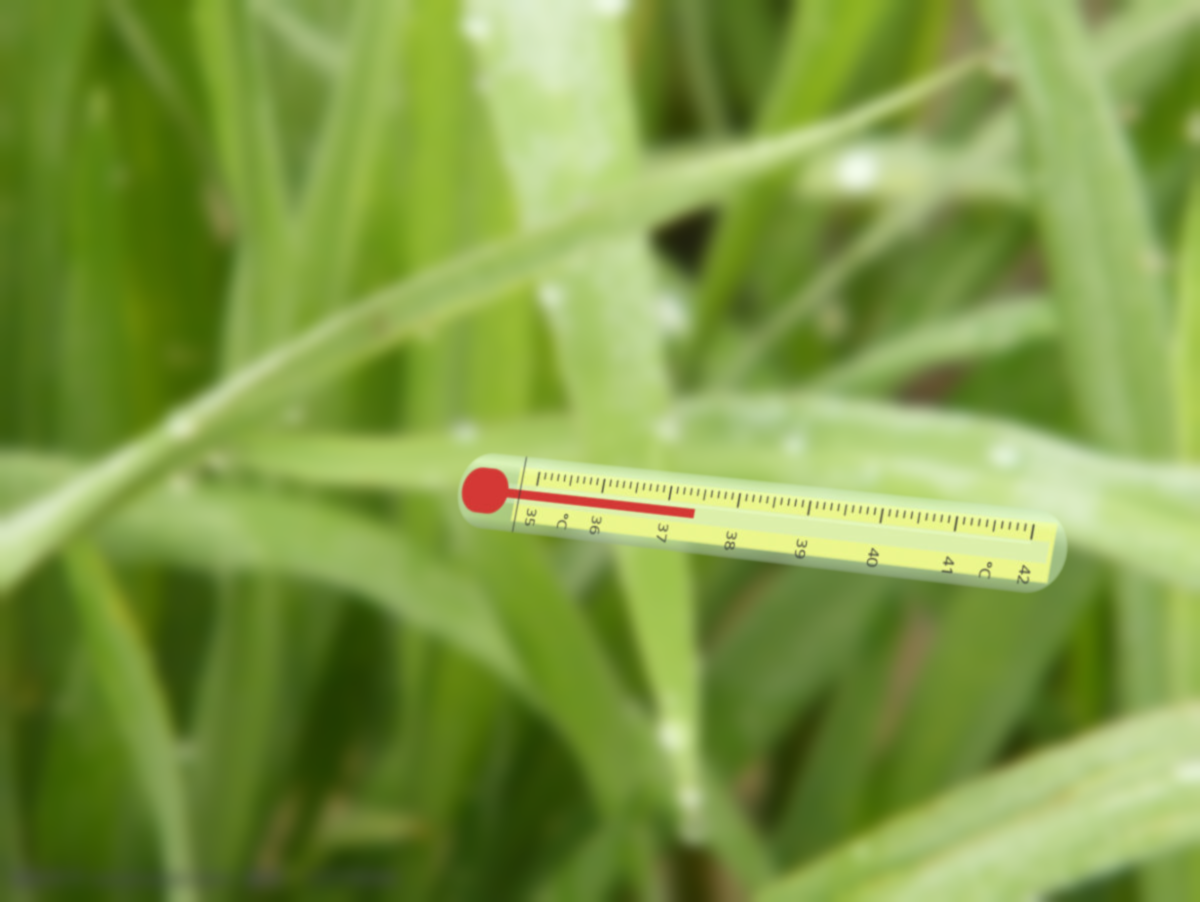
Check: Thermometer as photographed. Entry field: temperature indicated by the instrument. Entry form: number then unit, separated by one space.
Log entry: 37.4 °C
